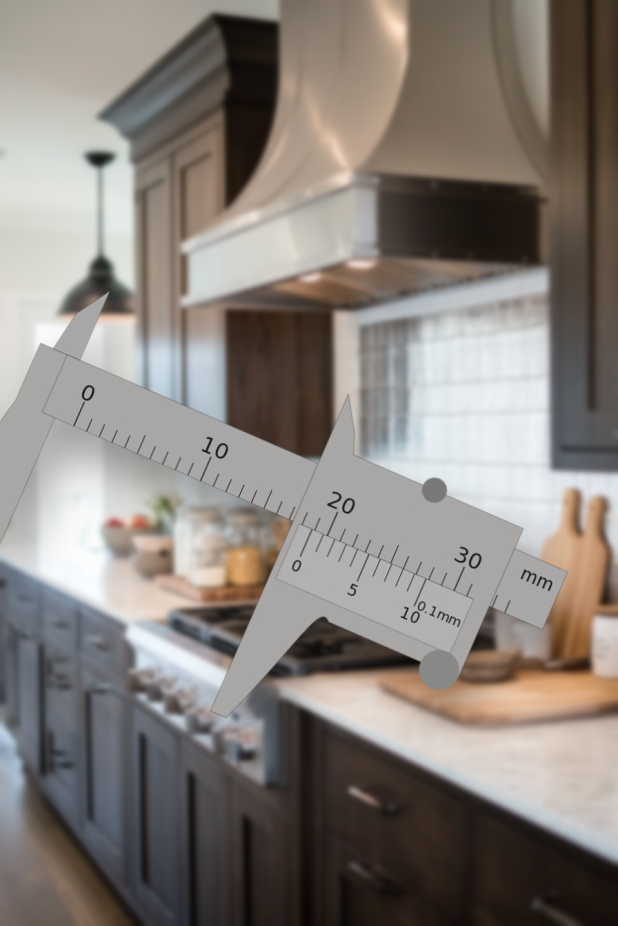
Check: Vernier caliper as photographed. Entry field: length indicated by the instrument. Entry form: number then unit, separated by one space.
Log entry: 18.8 mm
